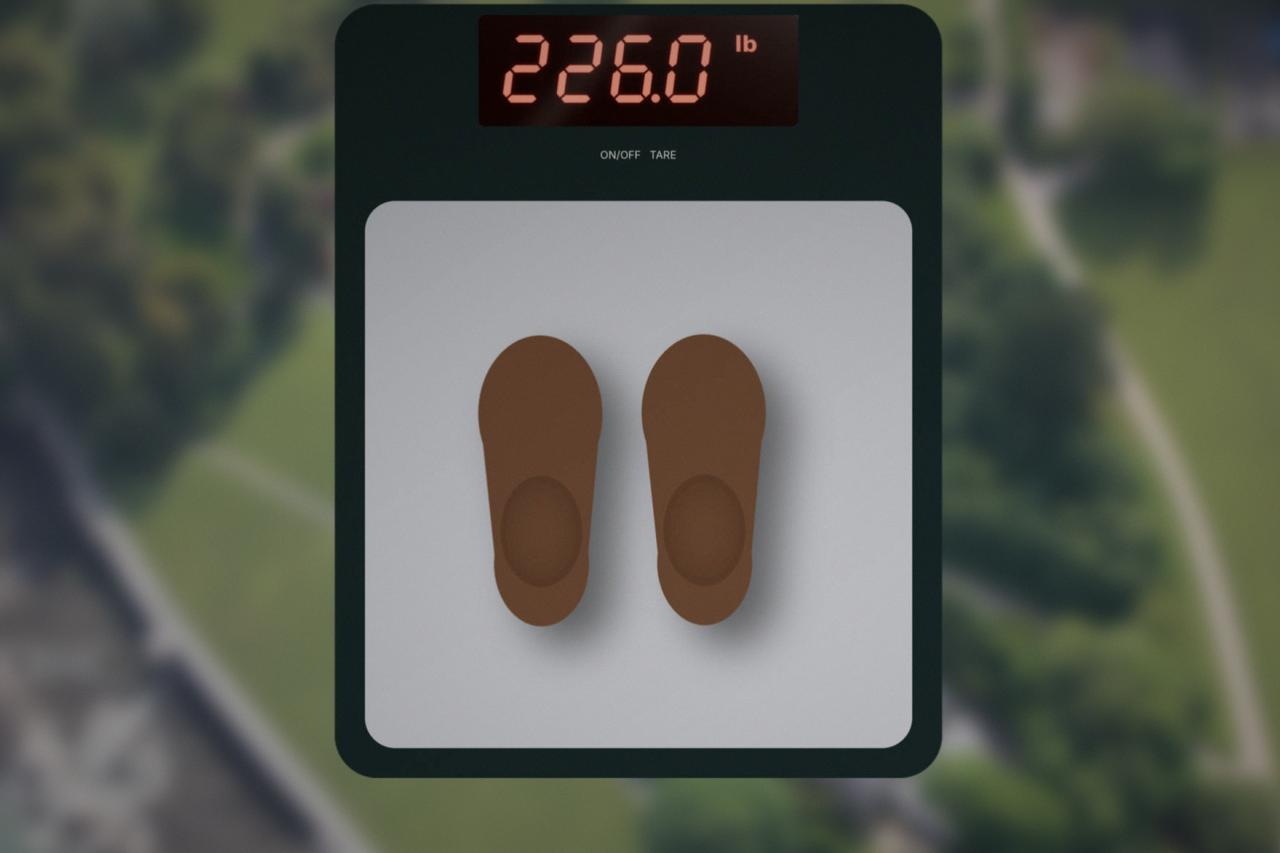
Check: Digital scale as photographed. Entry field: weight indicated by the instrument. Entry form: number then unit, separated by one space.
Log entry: 226.0 lb
